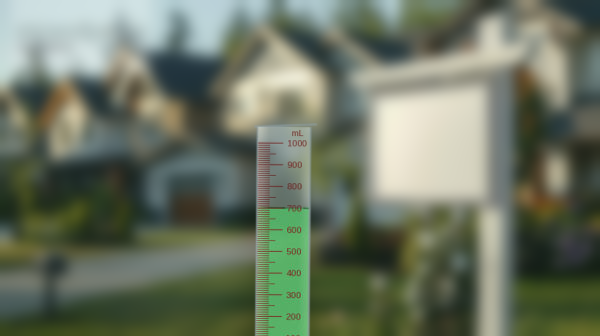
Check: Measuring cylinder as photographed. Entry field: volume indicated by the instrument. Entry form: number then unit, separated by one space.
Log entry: 700 mL
